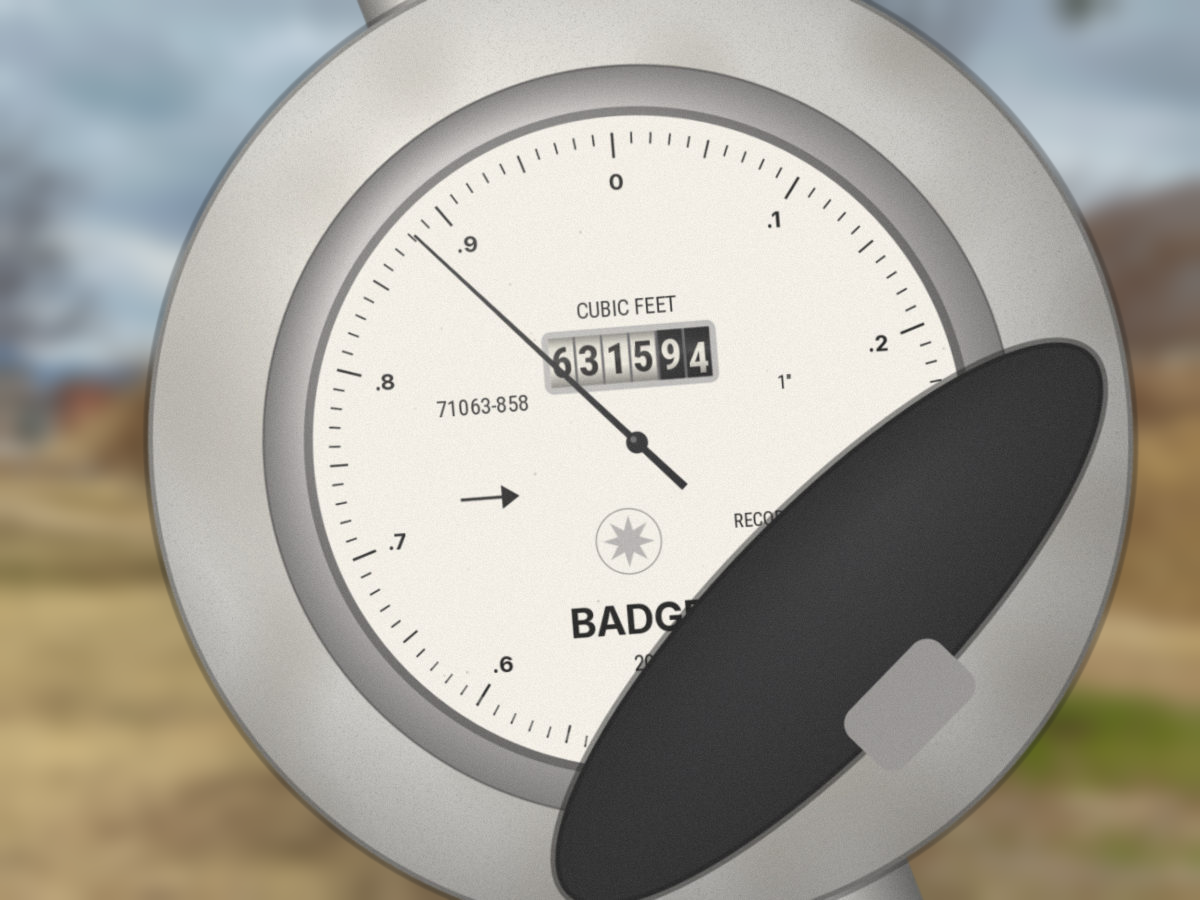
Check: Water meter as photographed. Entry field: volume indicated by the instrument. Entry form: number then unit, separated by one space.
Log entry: 631593.88 ft³
